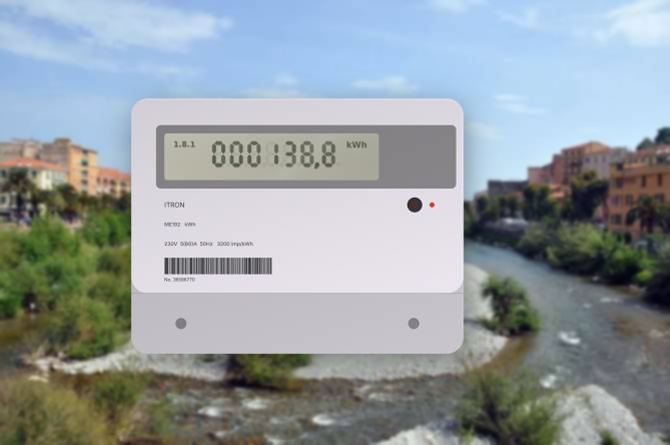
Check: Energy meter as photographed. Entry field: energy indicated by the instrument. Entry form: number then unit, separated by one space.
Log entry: 138.8 kWh
